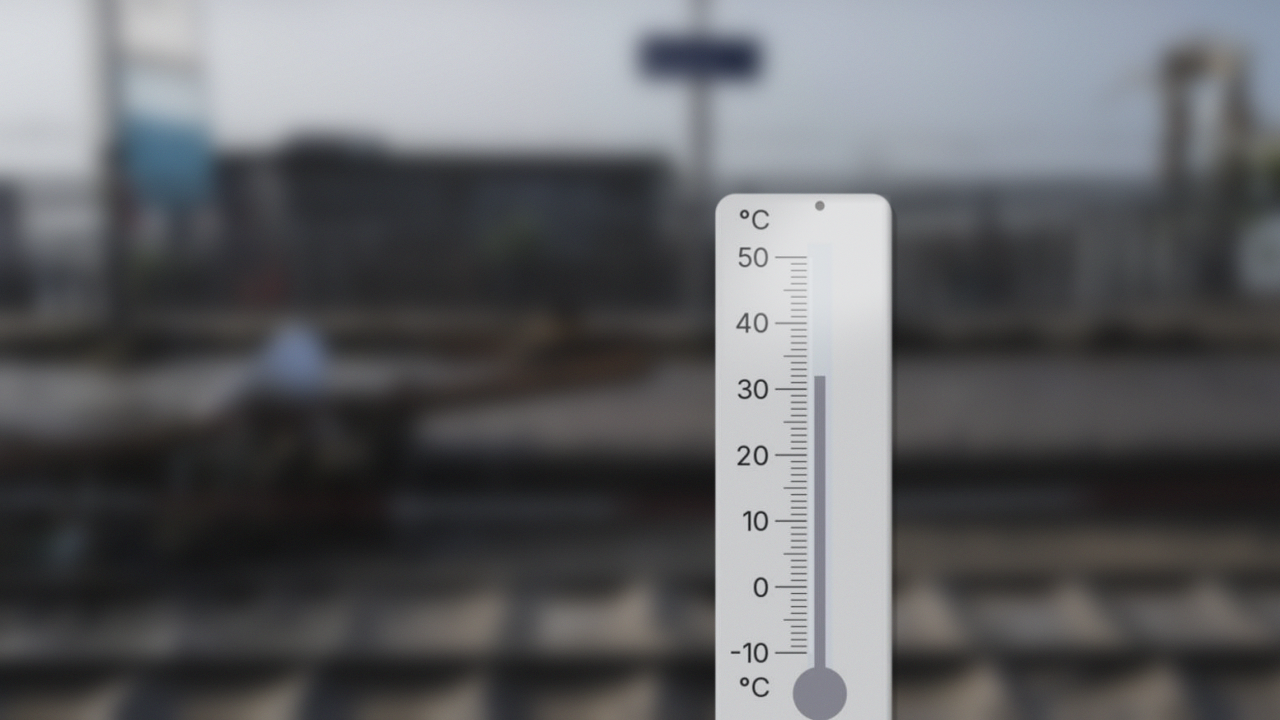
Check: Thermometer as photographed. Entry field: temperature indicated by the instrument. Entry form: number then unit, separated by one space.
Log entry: 32 °C
